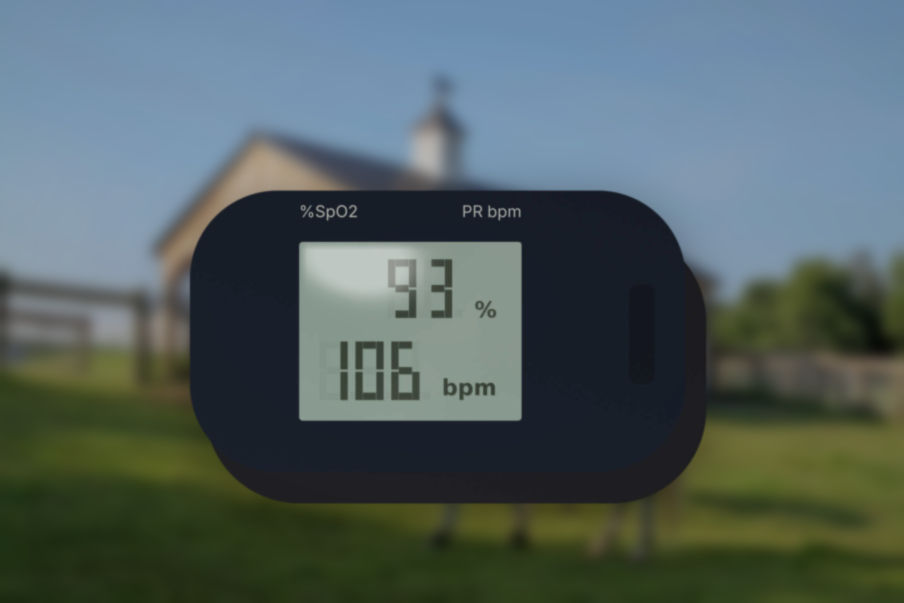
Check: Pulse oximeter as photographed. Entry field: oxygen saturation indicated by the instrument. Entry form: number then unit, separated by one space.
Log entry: 93 %
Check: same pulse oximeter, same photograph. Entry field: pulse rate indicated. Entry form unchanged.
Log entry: 106 bpm
